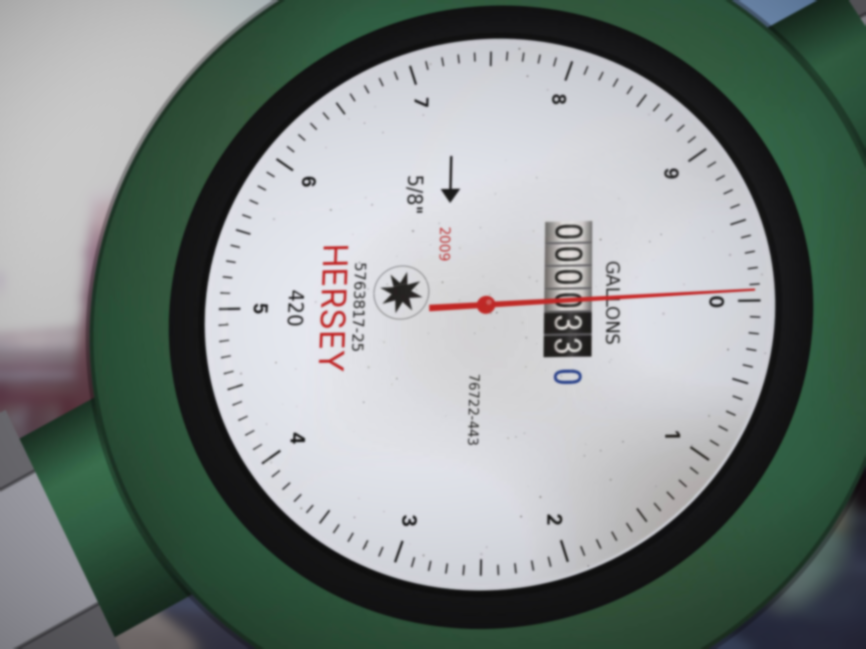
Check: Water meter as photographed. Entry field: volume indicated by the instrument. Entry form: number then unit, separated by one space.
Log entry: 329.9 gal
